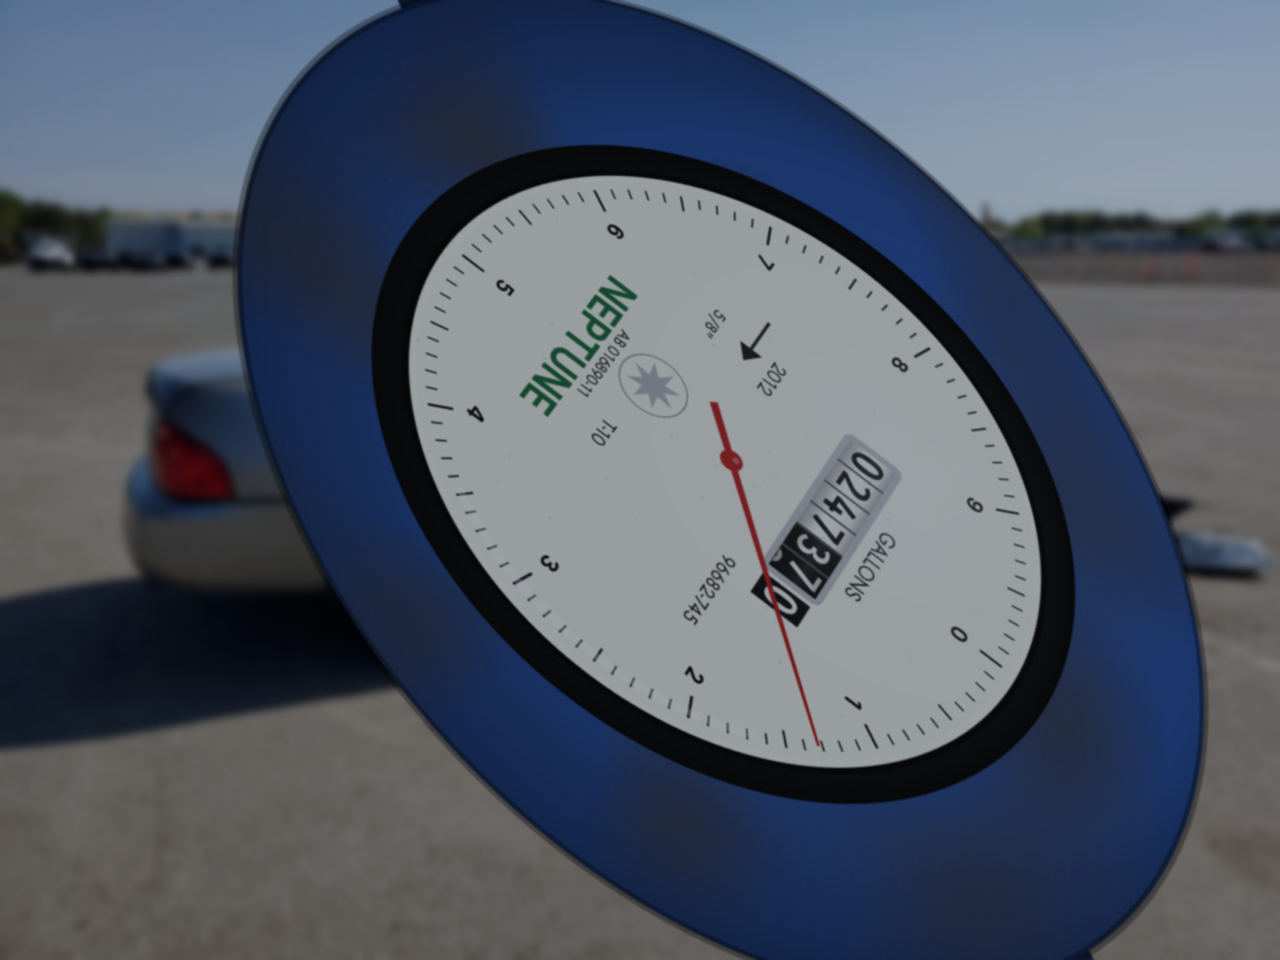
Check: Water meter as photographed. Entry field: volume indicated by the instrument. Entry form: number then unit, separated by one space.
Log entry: 247371.3 gal
